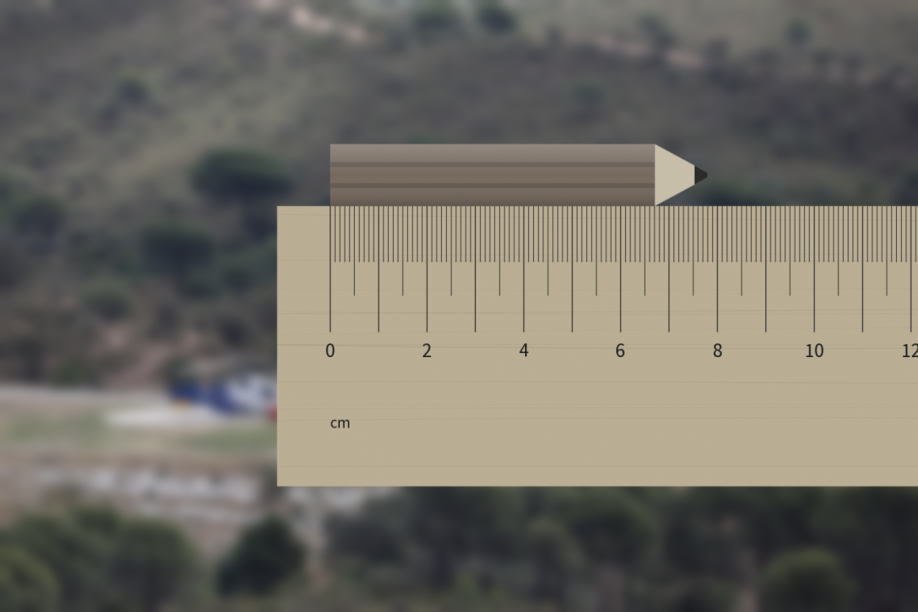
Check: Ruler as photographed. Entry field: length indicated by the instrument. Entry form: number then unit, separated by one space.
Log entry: 7.8 cm
